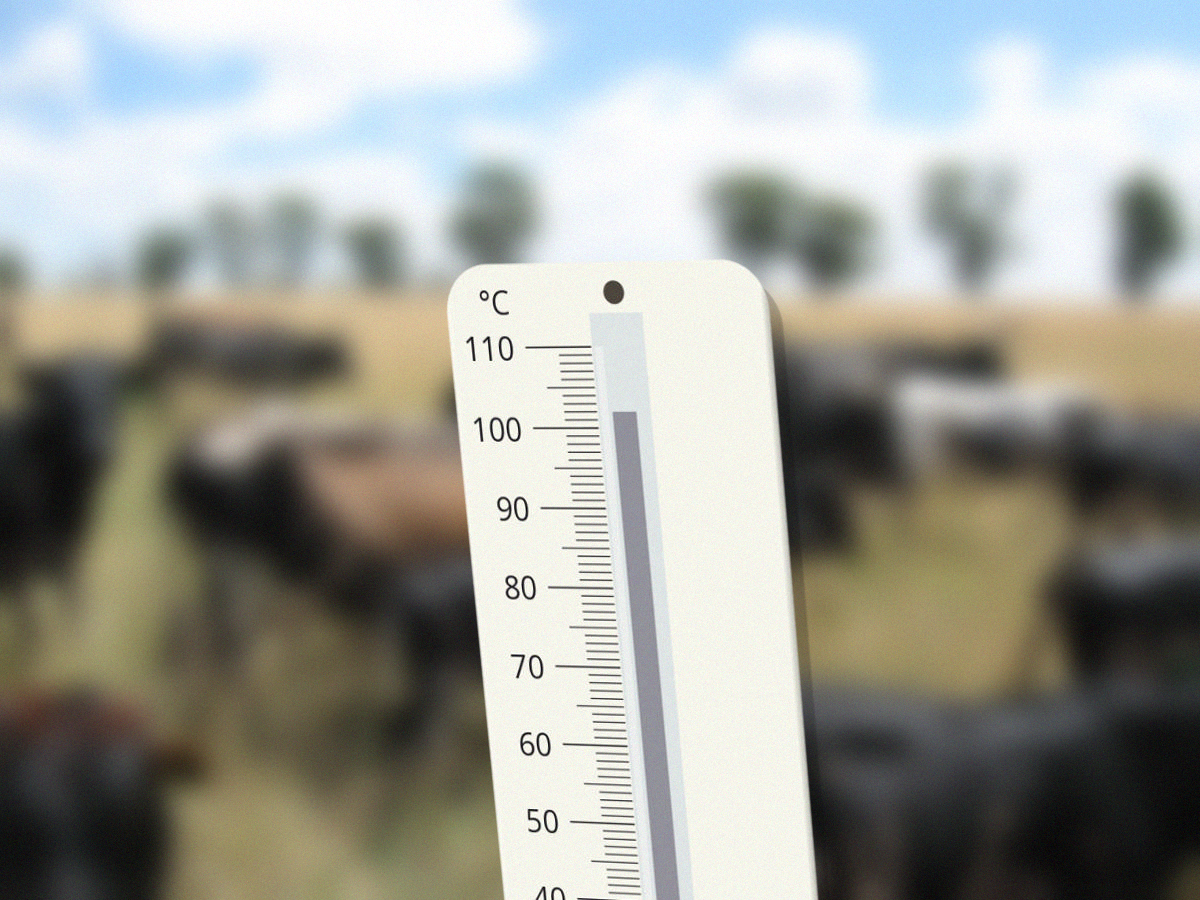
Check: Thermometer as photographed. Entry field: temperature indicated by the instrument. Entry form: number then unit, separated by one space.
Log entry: 102 °C
